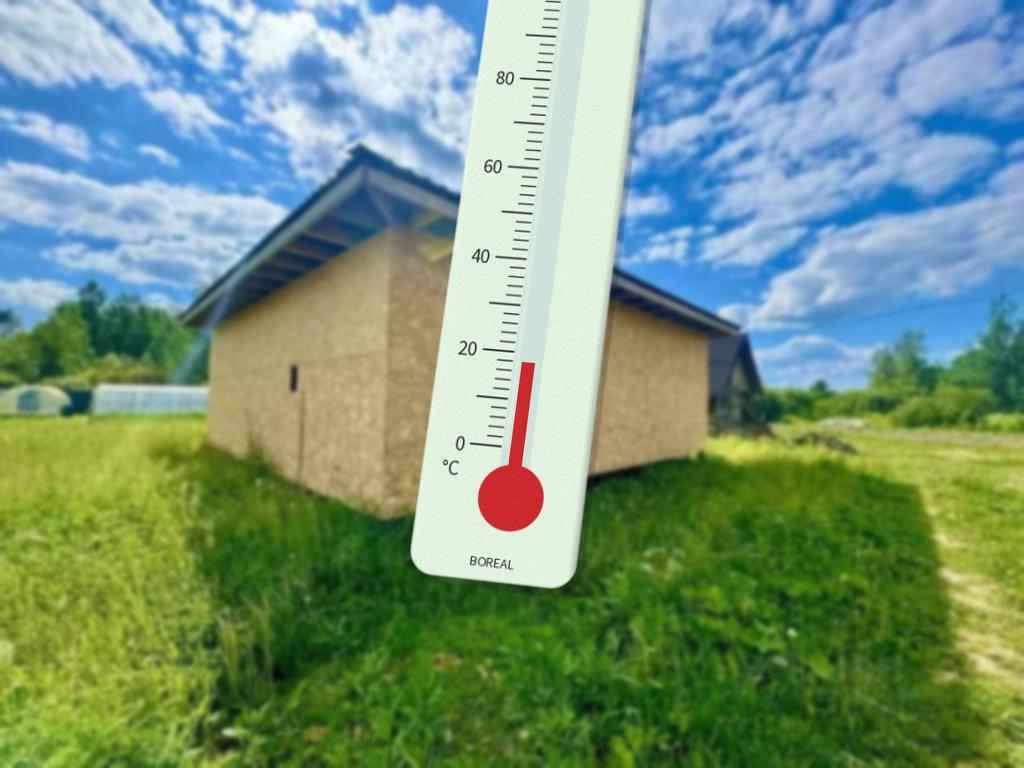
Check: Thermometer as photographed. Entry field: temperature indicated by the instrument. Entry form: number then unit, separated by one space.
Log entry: 18 °C
